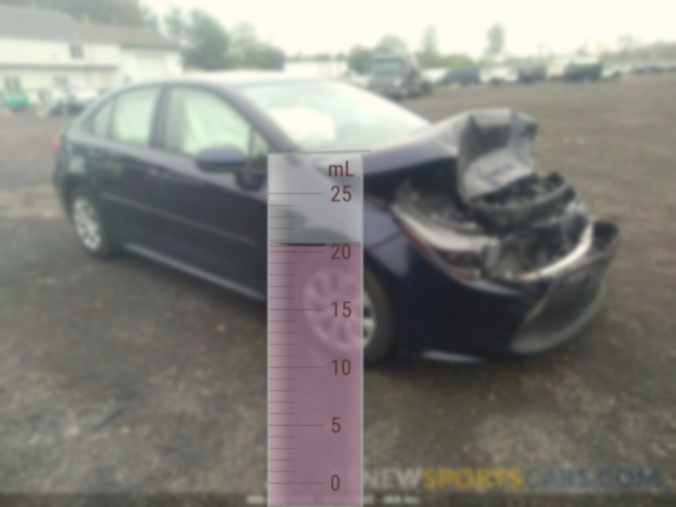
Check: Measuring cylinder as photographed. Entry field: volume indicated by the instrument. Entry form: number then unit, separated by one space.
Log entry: 20.5 mL
